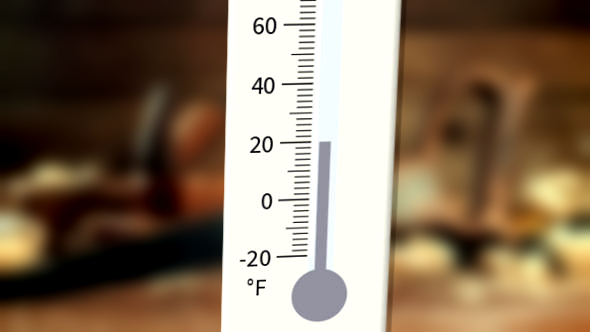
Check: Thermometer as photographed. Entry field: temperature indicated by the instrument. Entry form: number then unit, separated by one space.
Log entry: 20 °F
